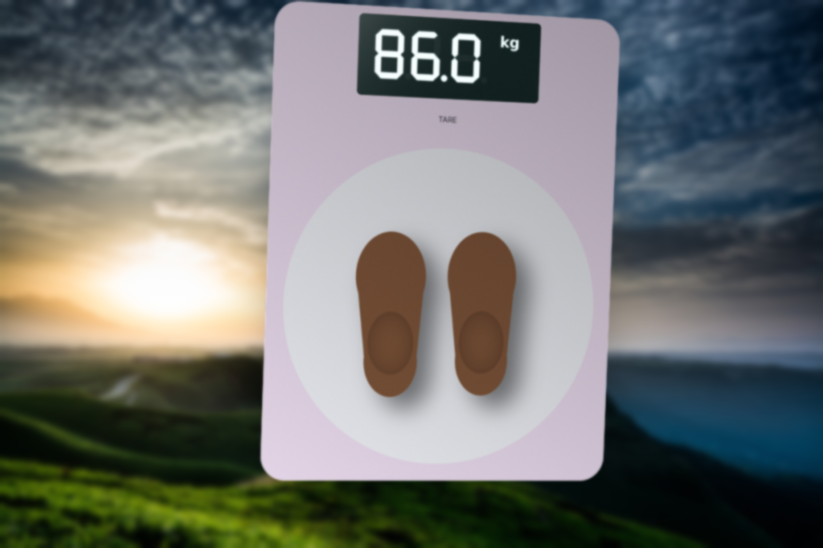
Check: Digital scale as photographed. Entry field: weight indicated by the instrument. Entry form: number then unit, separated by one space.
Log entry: 86.0 kg
